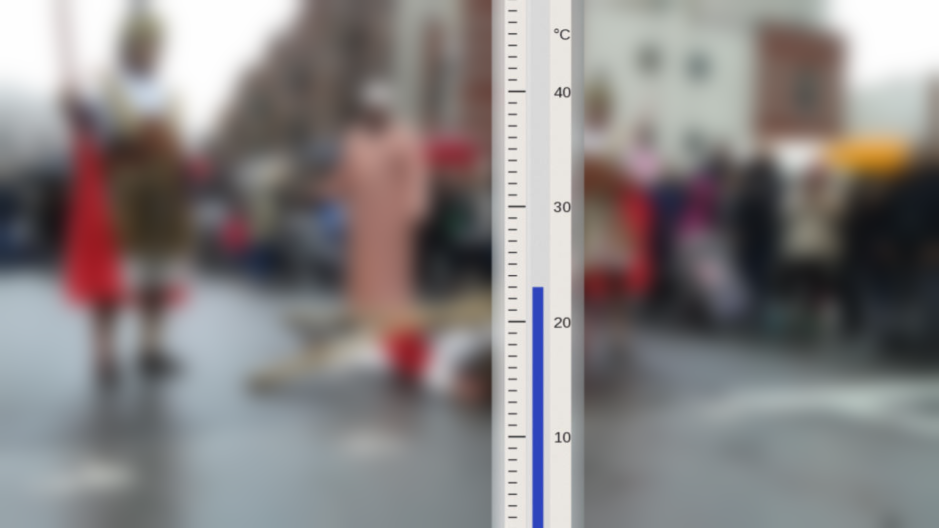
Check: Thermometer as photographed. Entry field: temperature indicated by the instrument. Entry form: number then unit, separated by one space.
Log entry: 23 °C
